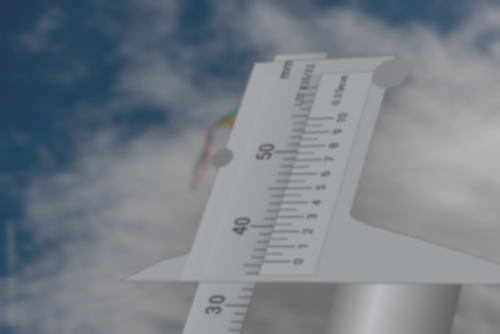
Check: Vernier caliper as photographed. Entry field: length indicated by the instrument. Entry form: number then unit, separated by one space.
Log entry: 35.5 mm
